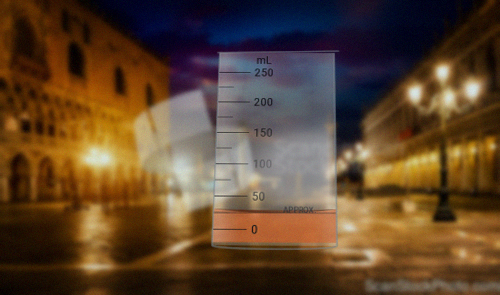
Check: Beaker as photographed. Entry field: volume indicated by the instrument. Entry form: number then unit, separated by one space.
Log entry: 25 mL
